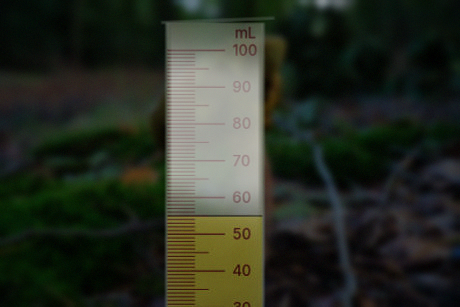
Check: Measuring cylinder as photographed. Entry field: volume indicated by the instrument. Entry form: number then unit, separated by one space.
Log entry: 55 mL
